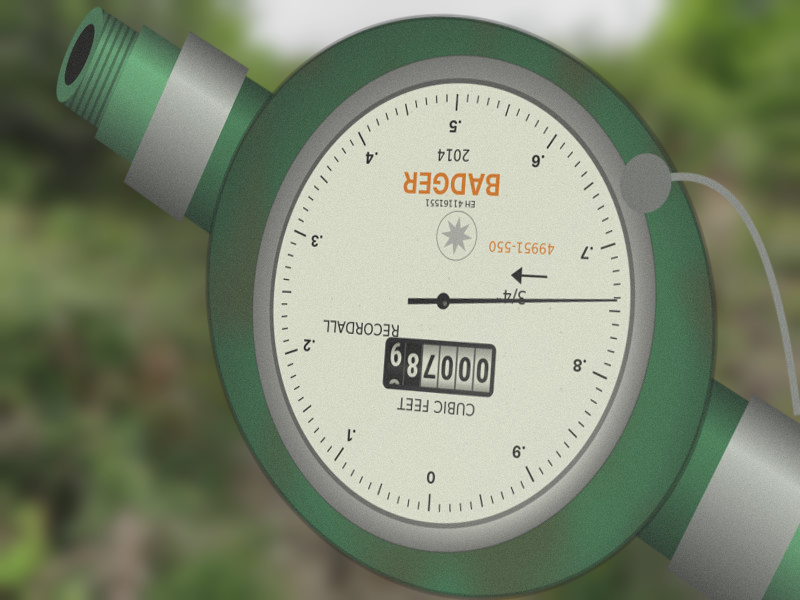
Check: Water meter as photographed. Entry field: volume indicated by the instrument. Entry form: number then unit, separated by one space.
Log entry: 788.74 ft³
